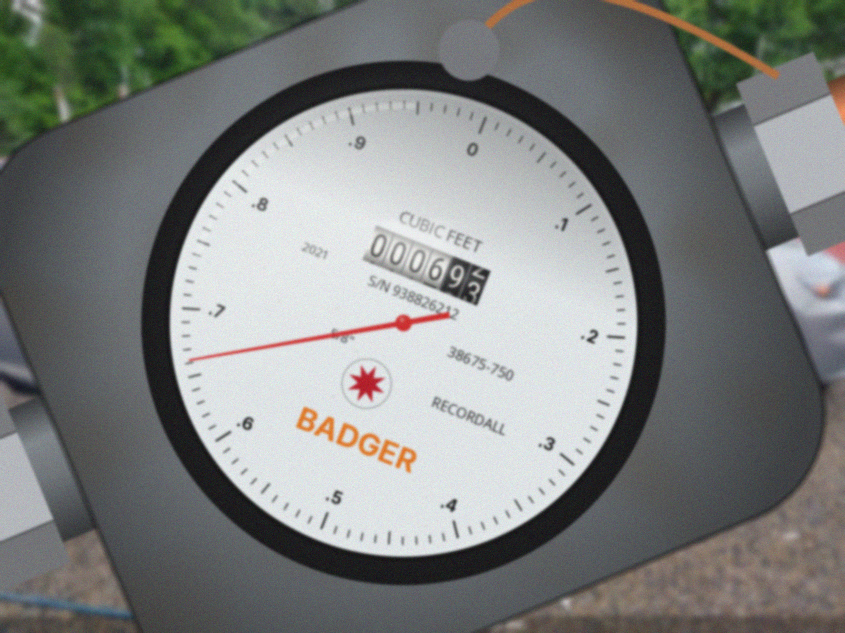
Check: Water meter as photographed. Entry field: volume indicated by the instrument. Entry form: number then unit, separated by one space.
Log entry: 692.66 ft³
